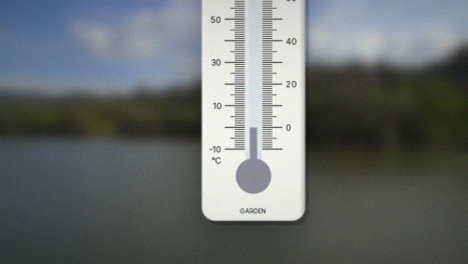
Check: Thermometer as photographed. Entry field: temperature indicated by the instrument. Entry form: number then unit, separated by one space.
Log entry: 0 °C
